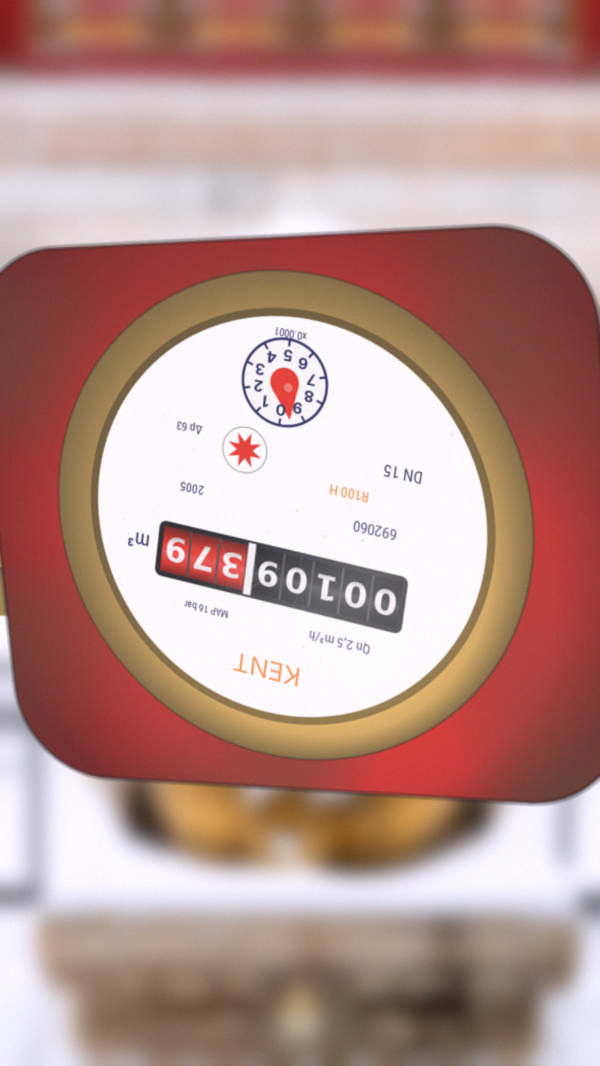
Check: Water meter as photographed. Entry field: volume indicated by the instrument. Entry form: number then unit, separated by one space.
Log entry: 109.3789 m³
